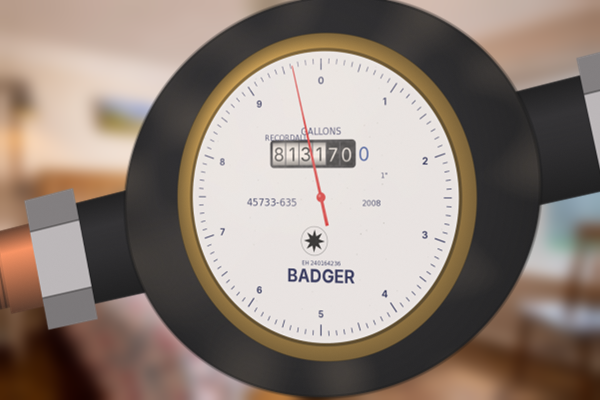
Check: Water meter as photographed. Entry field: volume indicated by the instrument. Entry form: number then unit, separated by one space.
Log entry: 8131699.6 gal
